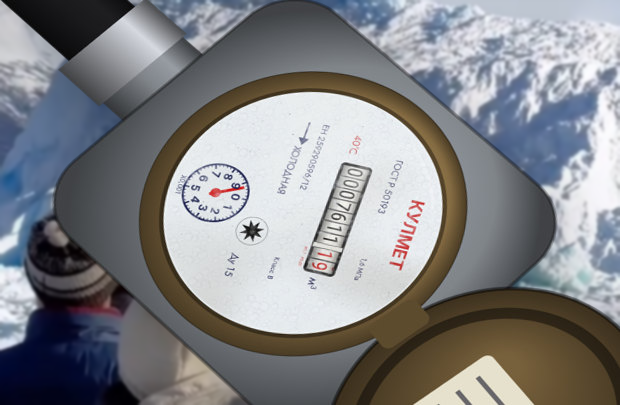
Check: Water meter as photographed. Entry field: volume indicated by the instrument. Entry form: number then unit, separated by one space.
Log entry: 7611.189 m³
